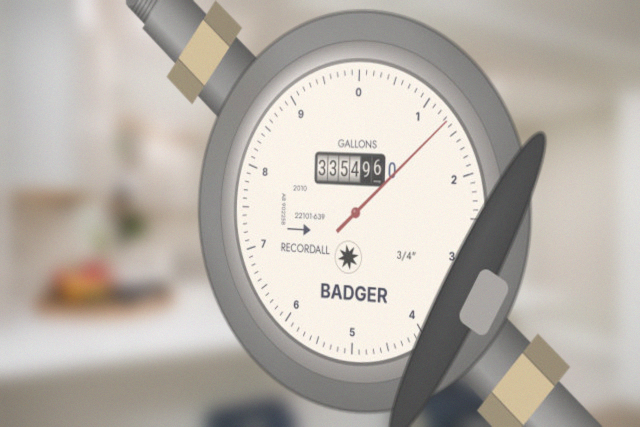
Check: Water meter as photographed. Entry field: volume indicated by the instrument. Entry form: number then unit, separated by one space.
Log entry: 3354961.3 gal
